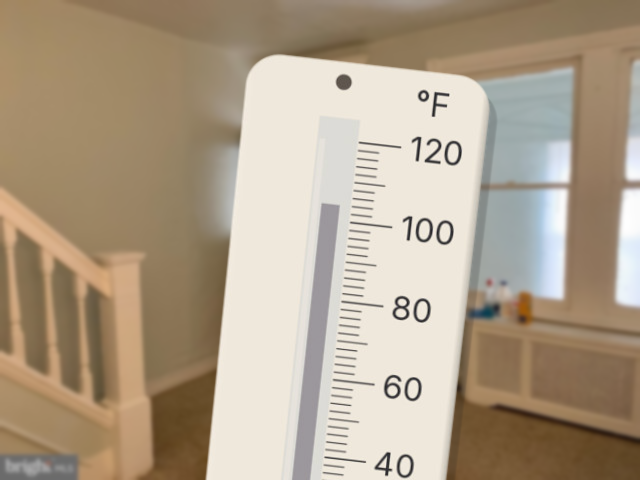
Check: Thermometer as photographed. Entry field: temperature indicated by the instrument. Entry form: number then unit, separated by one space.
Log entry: 104 °F
